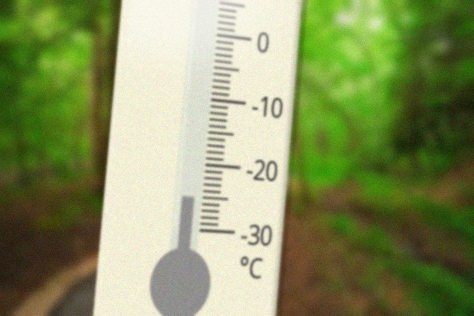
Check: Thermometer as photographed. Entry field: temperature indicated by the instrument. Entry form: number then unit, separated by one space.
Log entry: -25 °C
